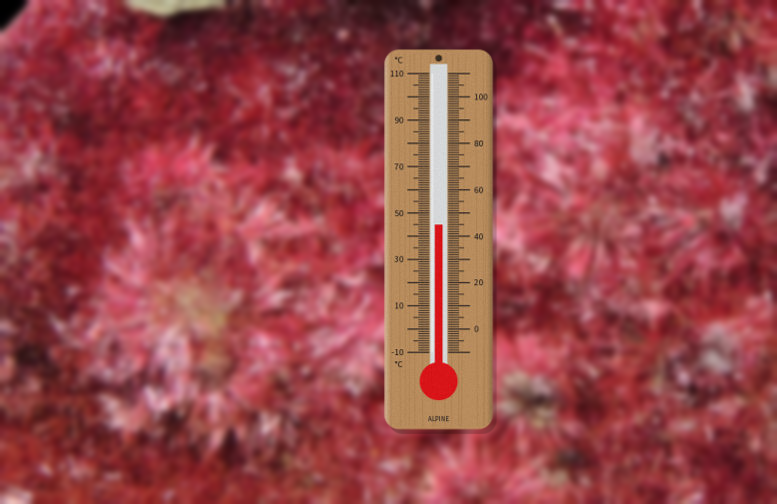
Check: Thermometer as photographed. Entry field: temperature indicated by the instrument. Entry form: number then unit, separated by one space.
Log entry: 45 °C
